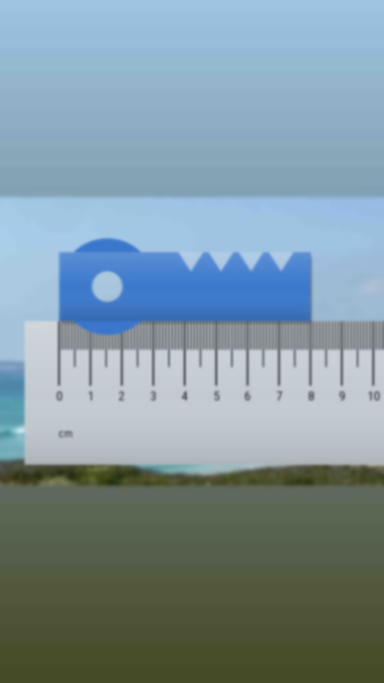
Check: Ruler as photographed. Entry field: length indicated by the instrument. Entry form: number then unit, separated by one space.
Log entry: 8 cm
